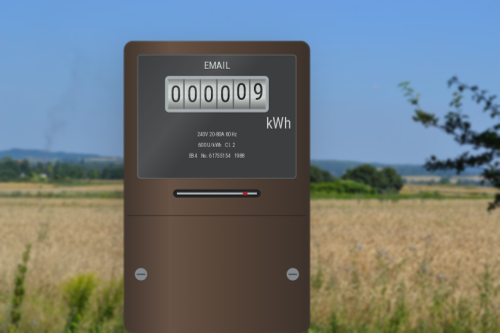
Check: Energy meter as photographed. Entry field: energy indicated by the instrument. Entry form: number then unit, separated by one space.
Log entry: 9 kWh
